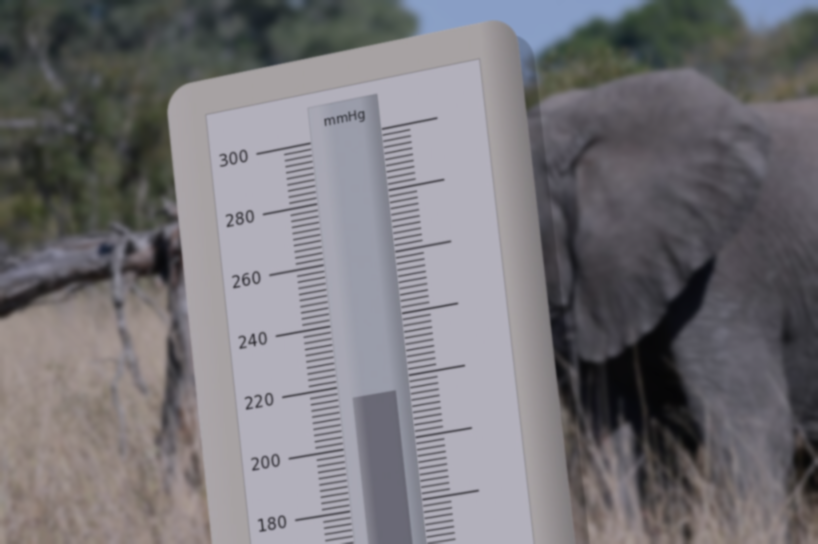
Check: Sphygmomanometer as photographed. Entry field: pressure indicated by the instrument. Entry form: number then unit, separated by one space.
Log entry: 216 mmHg
